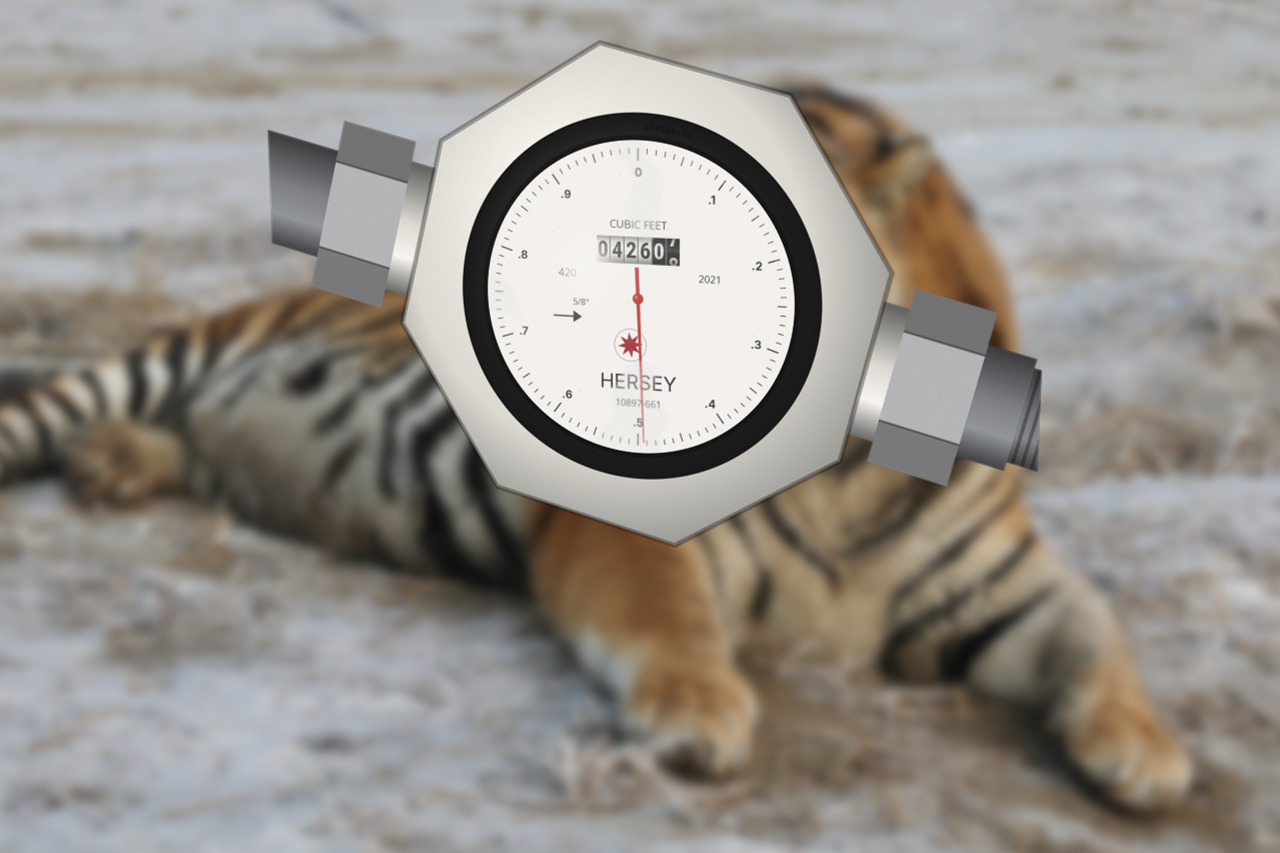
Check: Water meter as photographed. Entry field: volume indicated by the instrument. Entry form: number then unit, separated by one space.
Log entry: 42607.49 ft³
